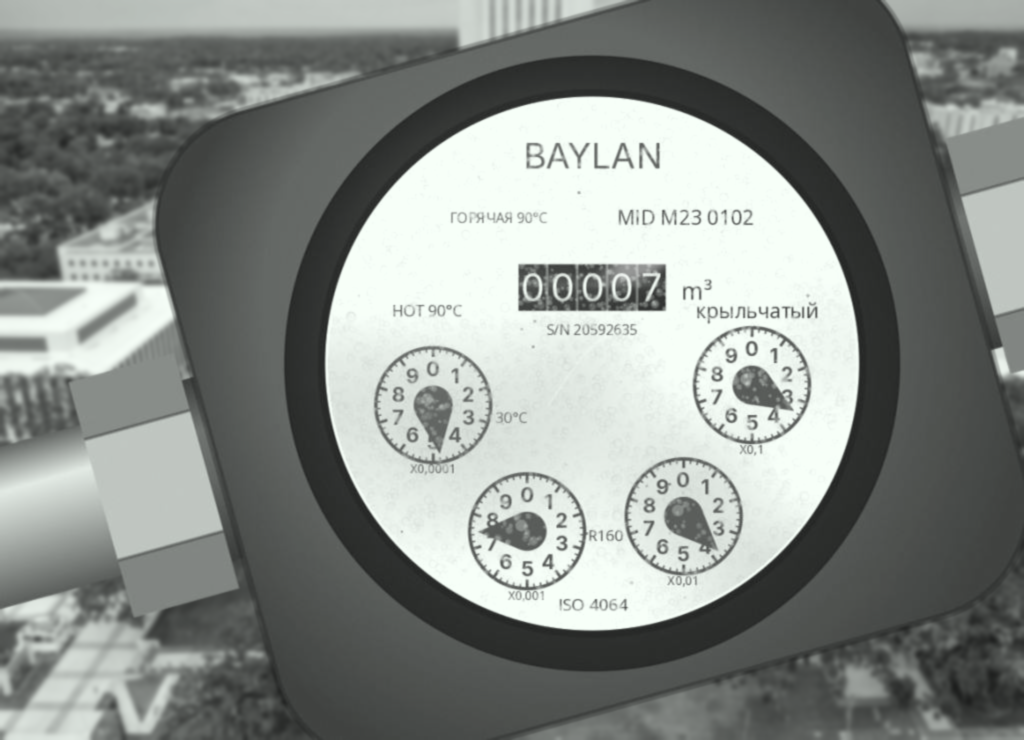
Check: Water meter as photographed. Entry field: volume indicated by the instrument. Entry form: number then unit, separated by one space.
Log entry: 7.3374 m³
